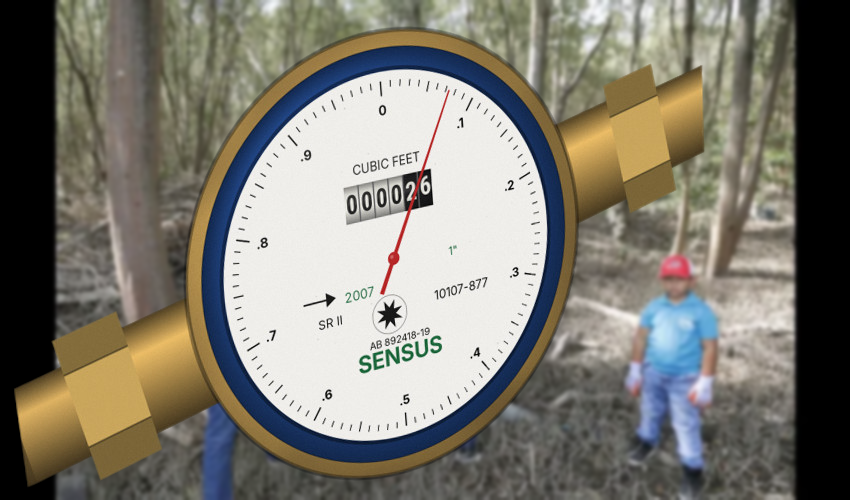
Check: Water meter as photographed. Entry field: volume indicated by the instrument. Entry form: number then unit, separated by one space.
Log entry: 26.07 ft³
